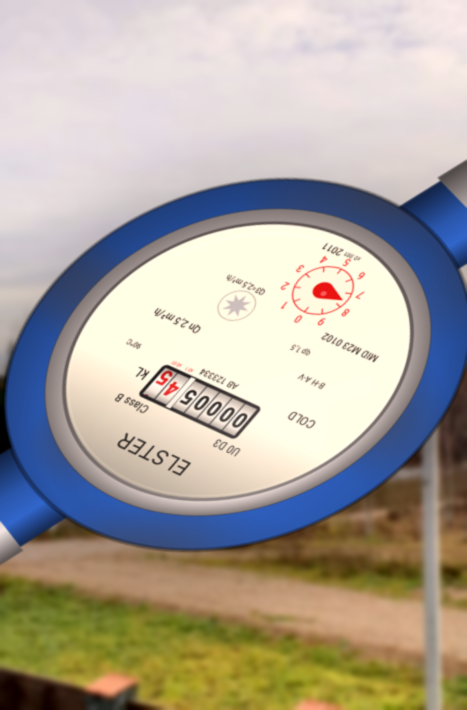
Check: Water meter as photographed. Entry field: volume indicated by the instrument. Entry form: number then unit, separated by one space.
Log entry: 5.447 kL
